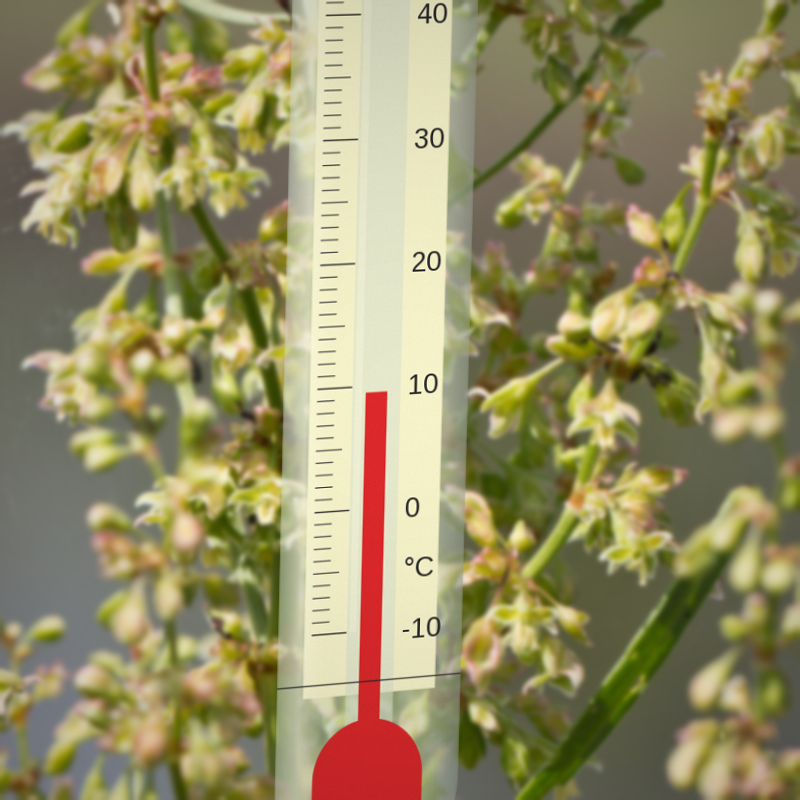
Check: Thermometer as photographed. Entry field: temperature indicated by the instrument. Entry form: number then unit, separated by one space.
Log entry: 9.5 °C
